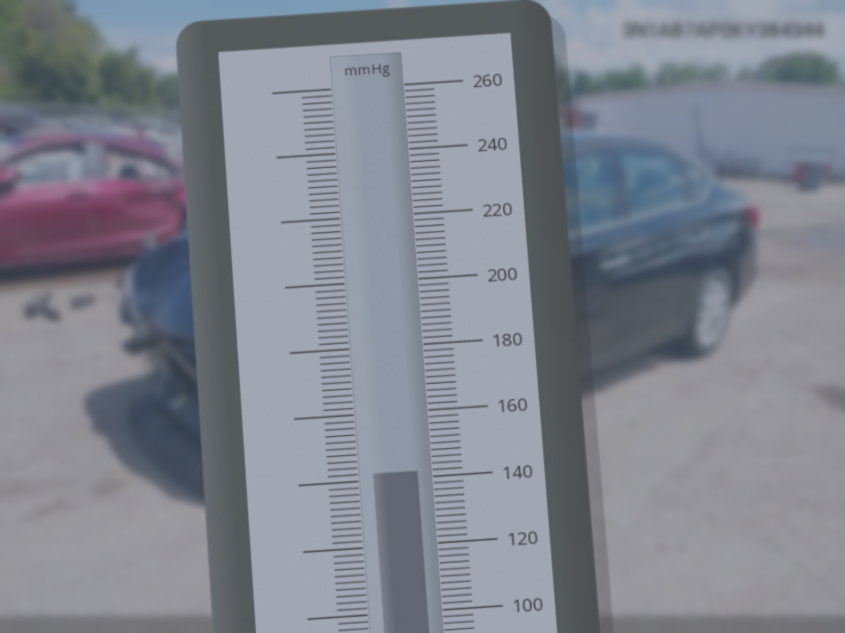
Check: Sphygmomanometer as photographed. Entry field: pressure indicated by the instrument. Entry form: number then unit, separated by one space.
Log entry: 142 mmHg
